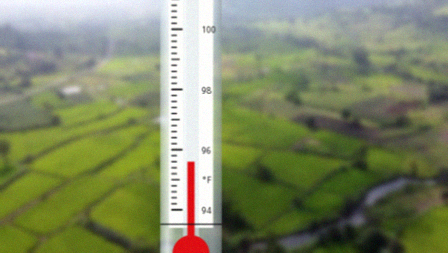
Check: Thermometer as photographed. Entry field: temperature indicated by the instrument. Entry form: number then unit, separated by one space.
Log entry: 95.6 °F
